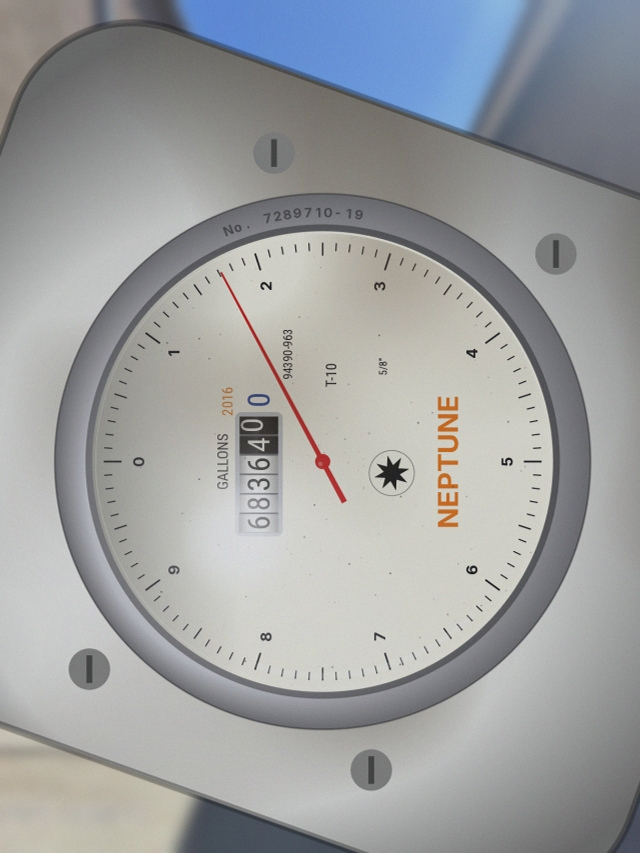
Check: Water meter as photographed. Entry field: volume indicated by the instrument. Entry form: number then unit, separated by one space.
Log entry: 6836401.7 gal
